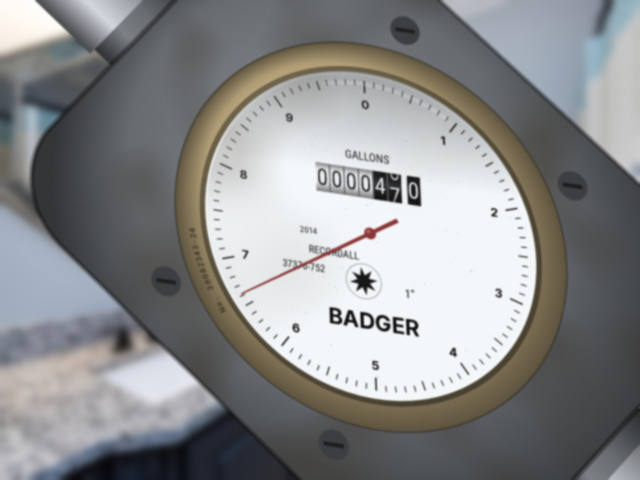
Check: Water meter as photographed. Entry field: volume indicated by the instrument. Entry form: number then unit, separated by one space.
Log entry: 466.6 gal
